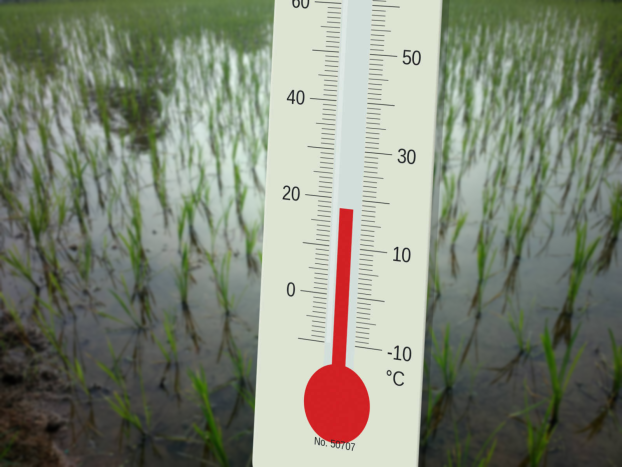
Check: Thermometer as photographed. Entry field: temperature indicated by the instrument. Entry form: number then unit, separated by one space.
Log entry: 18 °C
